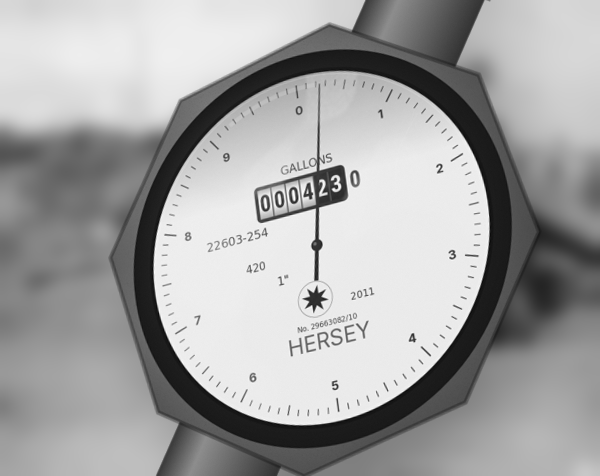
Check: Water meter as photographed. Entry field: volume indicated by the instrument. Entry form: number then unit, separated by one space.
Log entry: 4230.2 gal
